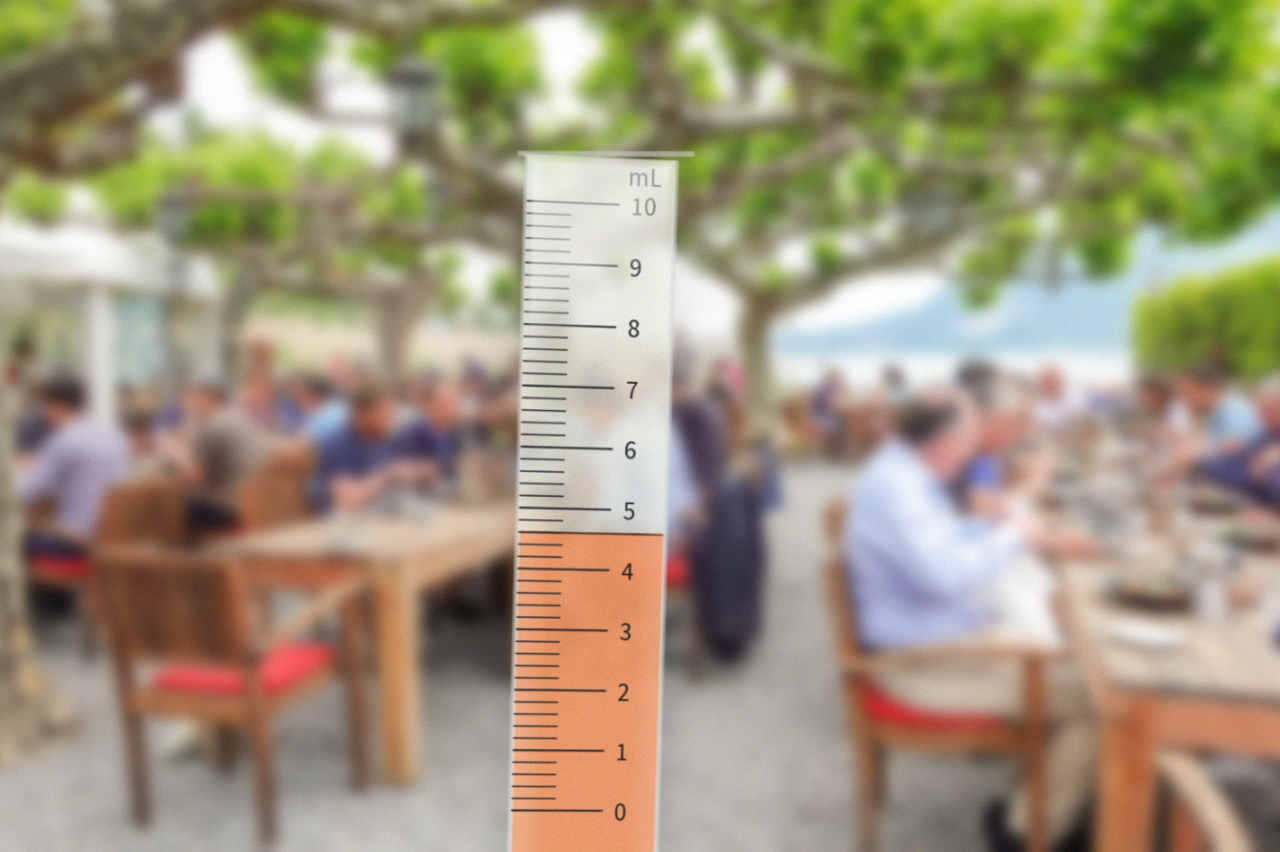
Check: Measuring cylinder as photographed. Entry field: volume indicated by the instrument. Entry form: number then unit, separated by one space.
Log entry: 4.6 mL
